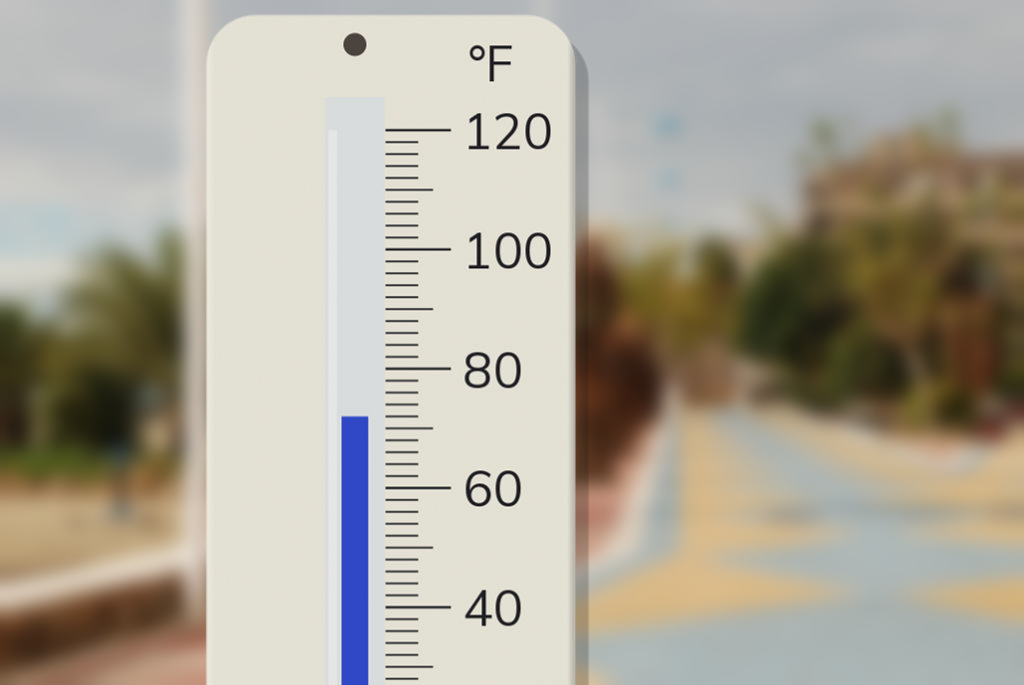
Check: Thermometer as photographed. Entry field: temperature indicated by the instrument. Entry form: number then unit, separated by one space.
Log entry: 72 °F
